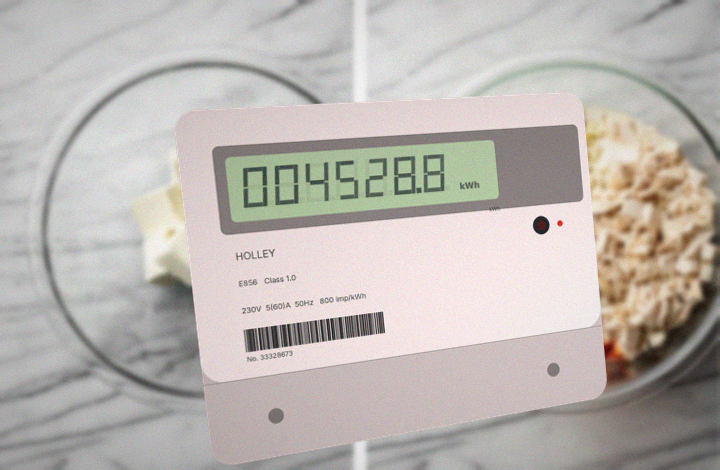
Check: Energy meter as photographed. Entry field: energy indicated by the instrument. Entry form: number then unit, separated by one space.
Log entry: 4528.8 kWh
